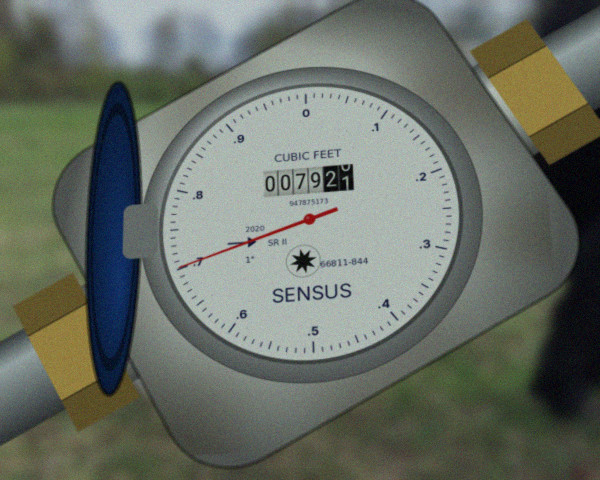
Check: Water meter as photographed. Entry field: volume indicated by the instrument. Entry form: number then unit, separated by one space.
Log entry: 7920.70 ft³
